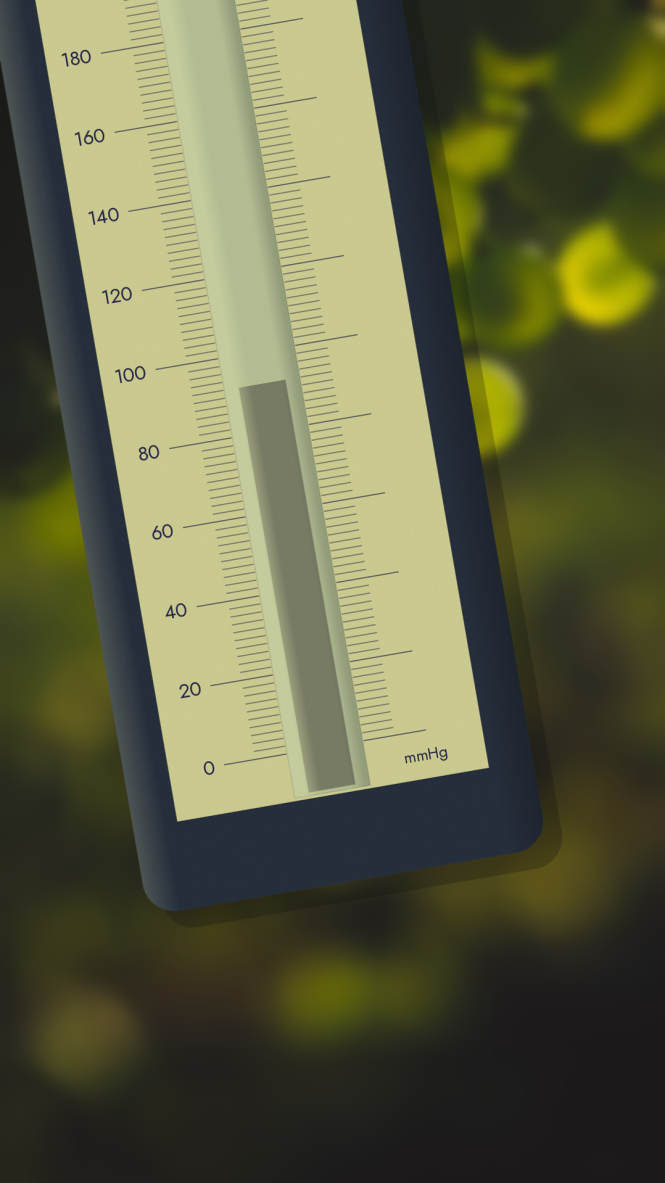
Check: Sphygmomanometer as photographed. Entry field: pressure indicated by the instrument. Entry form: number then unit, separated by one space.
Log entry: 92 mmHg
